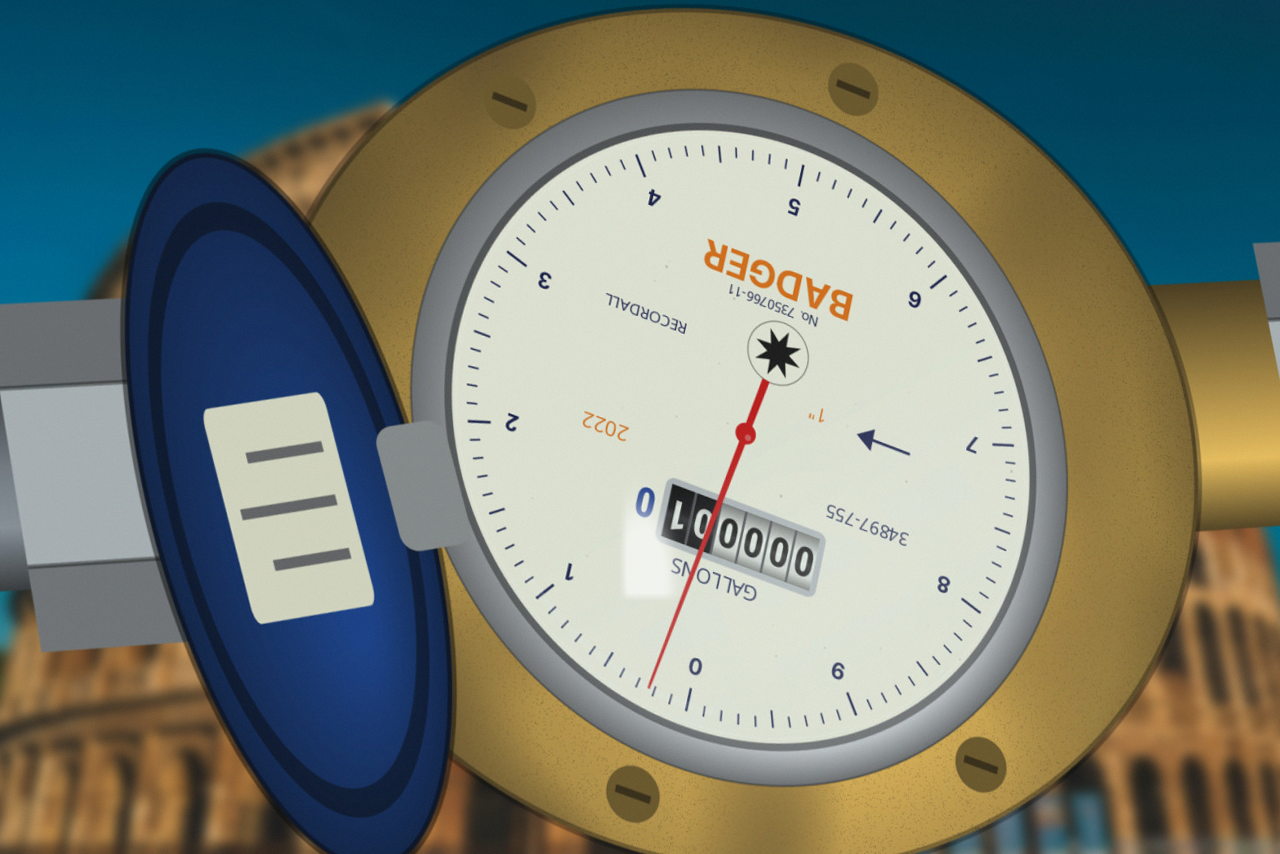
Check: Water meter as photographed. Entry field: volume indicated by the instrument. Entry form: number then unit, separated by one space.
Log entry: 10.2 gal
